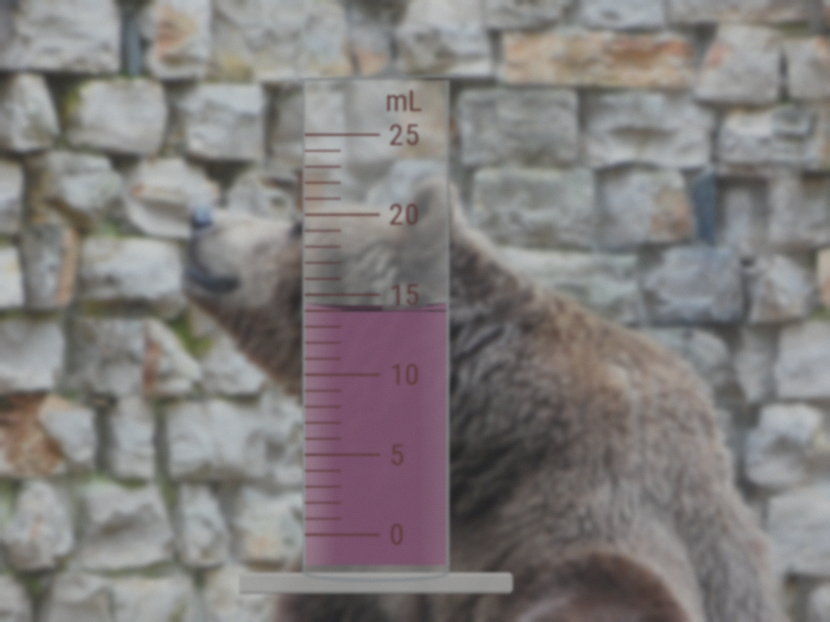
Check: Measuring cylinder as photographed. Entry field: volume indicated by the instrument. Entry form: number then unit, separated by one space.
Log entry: 14 mL
